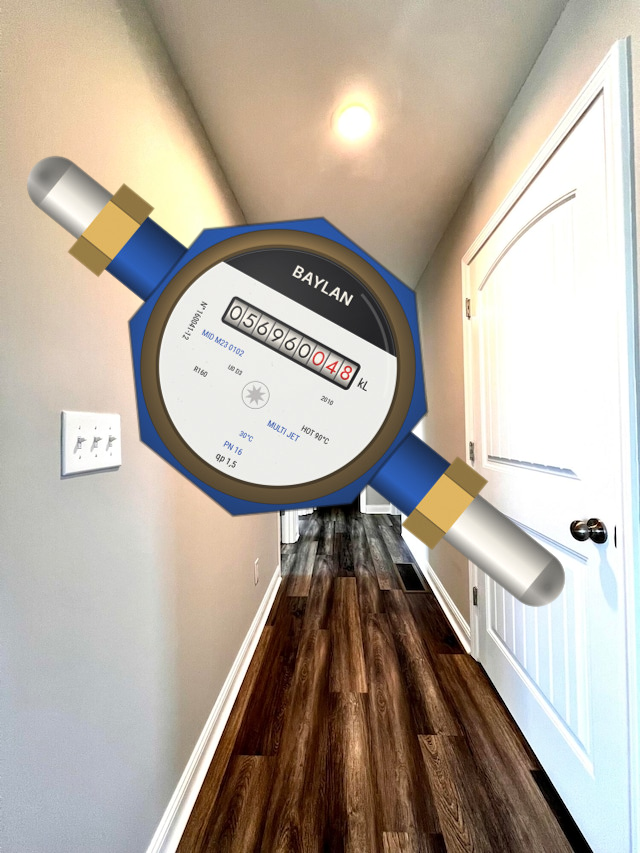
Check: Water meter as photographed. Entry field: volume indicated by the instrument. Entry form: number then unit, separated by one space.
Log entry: 56960.048 kL
